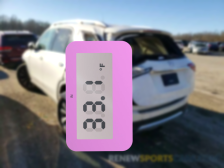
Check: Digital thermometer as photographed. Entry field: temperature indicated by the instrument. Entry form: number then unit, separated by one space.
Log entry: 33.1 °F
